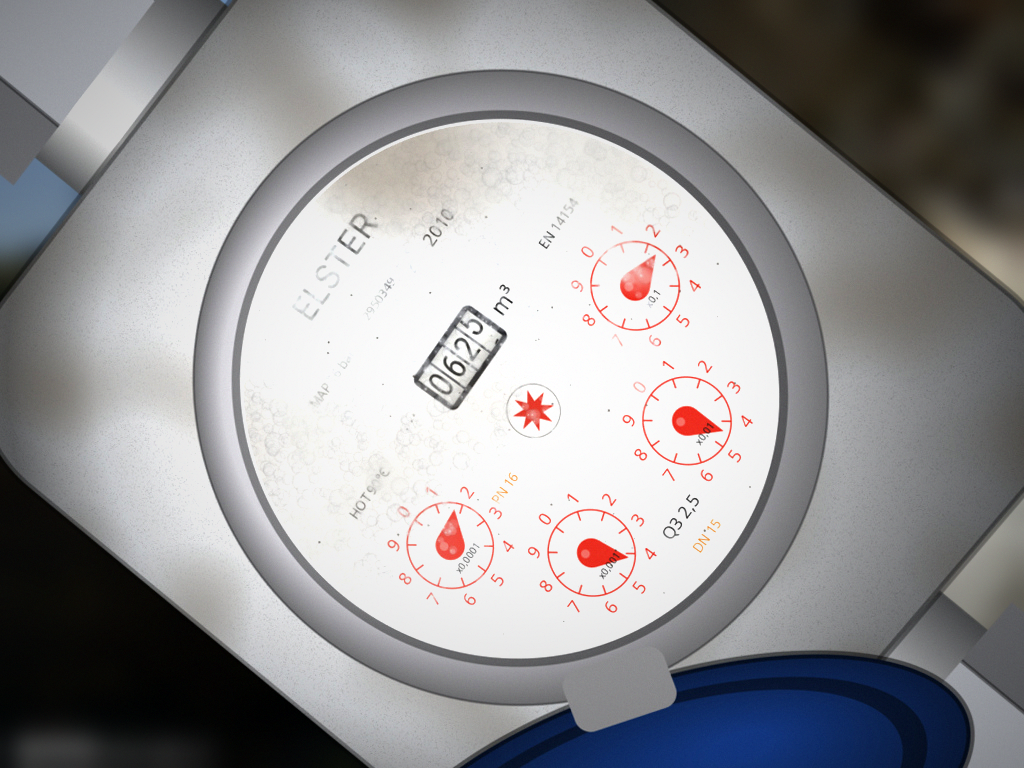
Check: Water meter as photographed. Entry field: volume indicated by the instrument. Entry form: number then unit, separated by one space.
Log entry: 625.2441 m³
